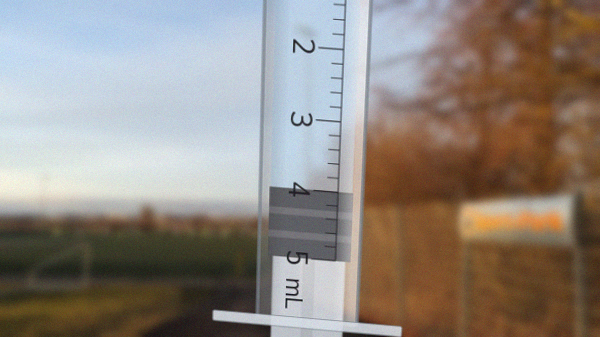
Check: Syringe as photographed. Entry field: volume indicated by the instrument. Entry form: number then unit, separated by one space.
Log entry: 4 mL
